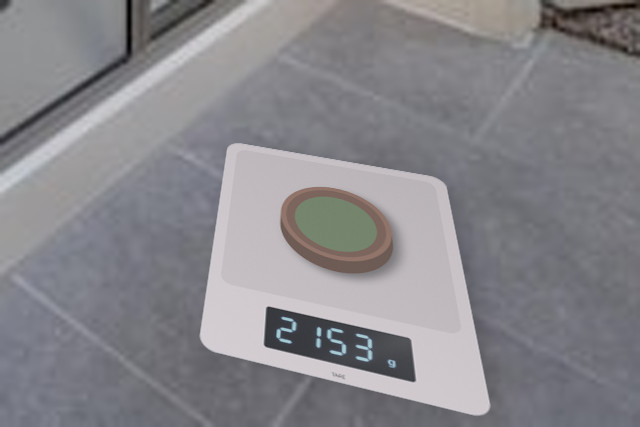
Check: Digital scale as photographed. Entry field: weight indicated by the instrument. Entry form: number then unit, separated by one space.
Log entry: 2153 g
